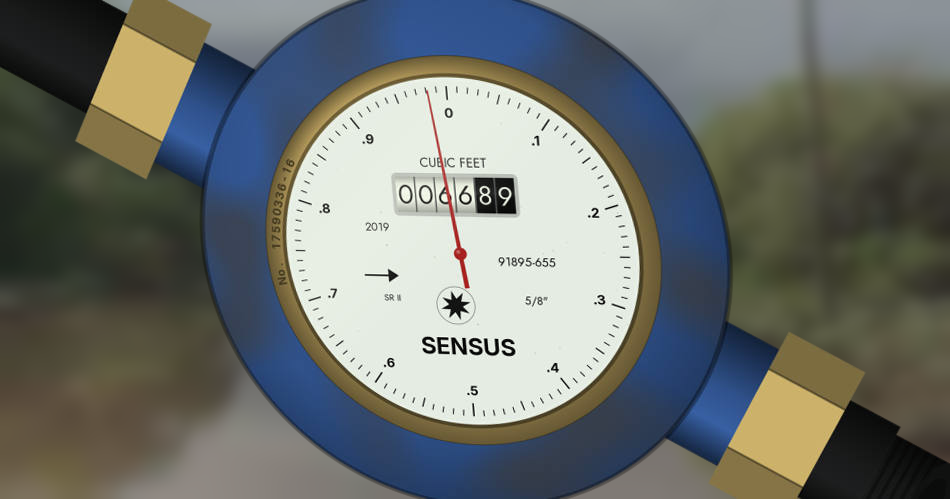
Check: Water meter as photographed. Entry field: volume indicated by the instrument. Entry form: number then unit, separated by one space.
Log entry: 6688.98 ft³
